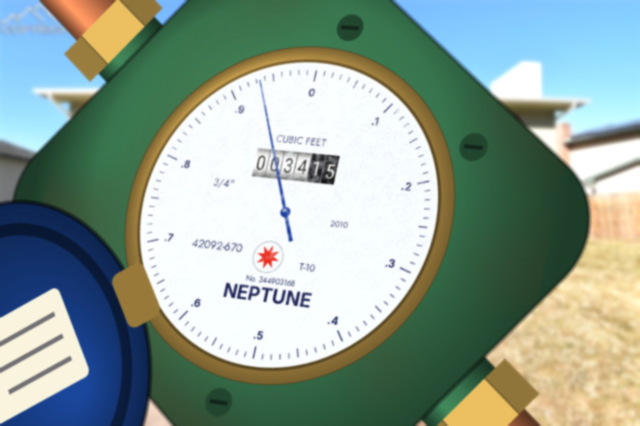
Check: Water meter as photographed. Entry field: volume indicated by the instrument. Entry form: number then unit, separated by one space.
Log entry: 3414.93 ft³
